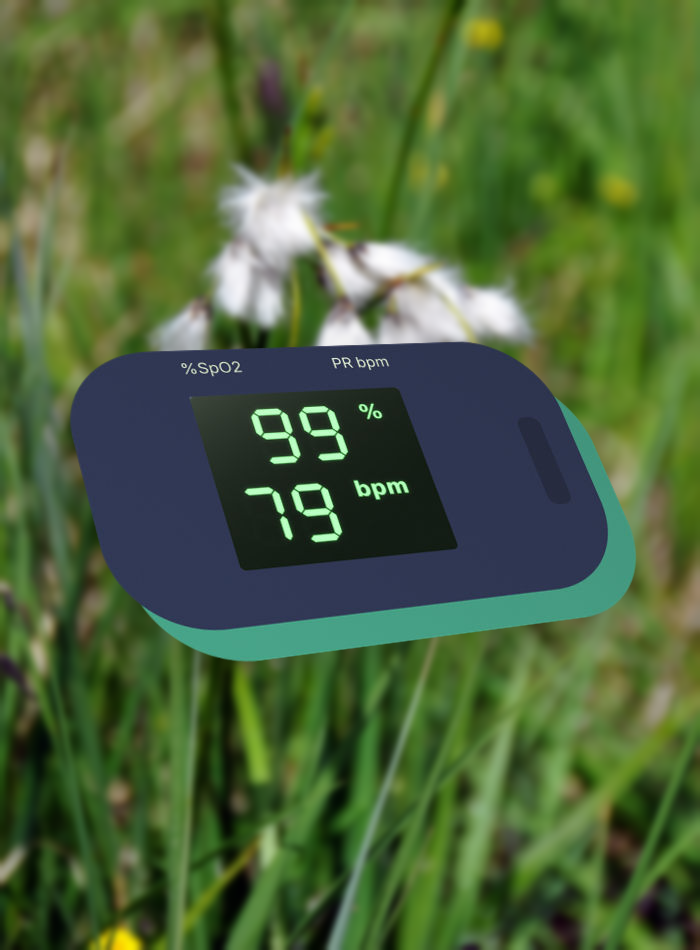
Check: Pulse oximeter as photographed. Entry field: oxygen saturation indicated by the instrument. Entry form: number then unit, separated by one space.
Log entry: 99 %
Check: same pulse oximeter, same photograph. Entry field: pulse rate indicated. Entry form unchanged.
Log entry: 79 bpm
